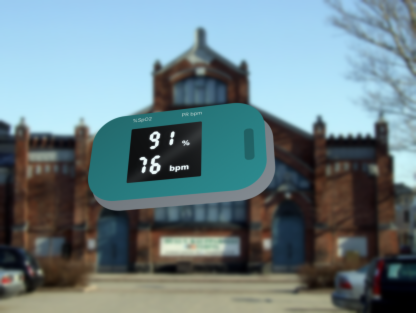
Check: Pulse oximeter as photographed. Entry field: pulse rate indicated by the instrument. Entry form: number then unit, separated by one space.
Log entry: 76 bpm
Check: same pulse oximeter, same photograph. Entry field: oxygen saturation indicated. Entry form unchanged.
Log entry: 91 %
